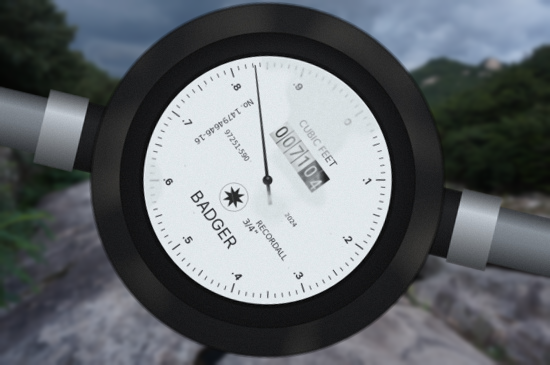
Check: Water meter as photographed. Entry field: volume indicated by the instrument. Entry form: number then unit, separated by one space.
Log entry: 7103.83 ft³
